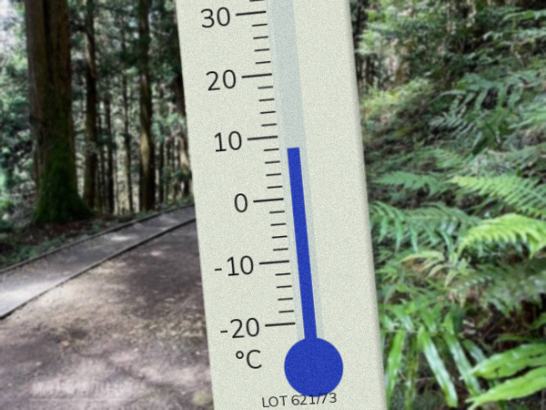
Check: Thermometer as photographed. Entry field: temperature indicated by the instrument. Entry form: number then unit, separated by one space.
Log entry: 8 °C
